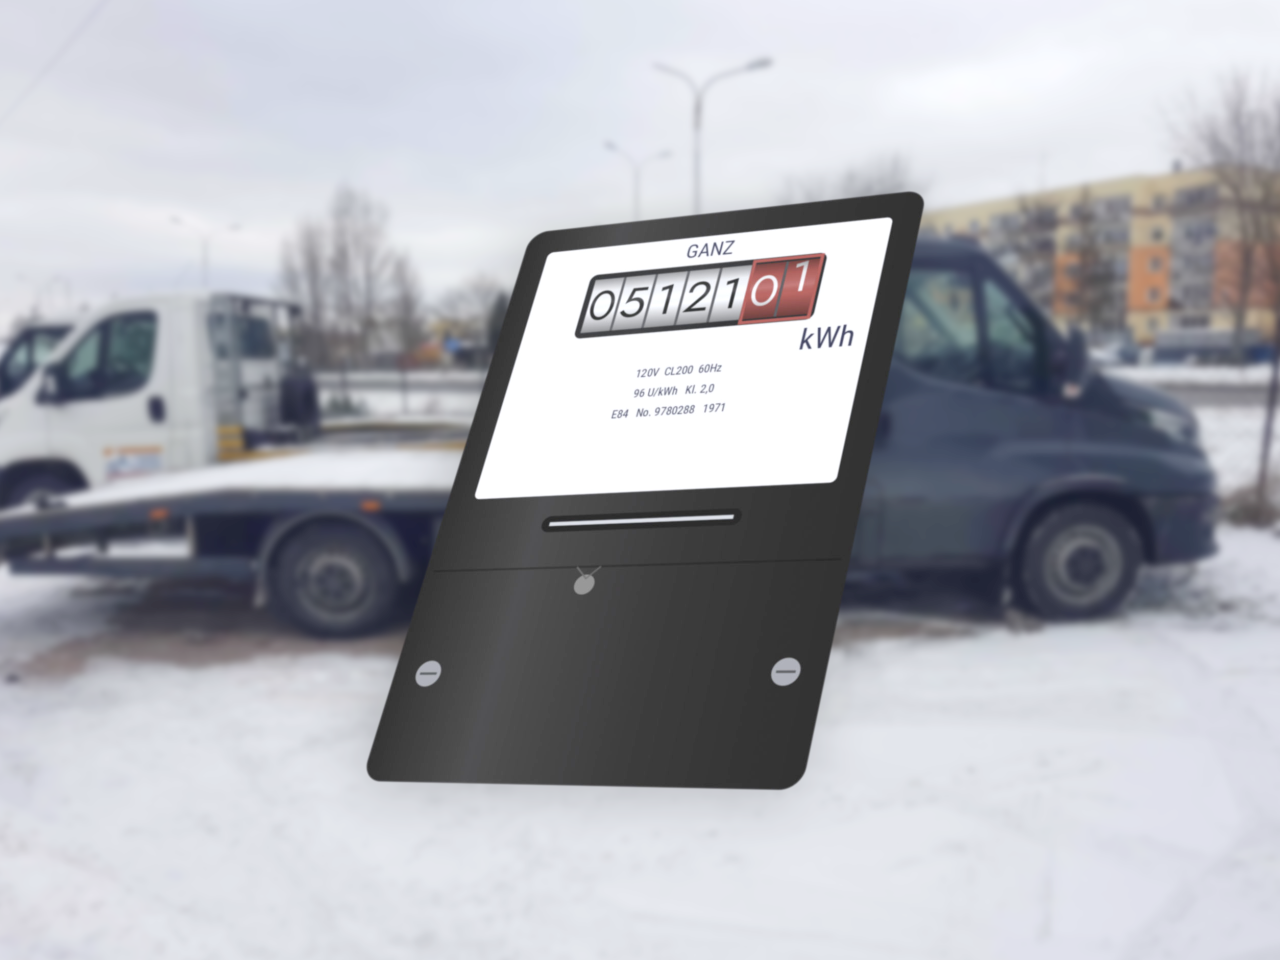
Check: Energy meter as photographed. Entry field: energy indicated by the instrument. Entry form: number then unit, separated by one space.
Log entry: 5121.01 kWh
